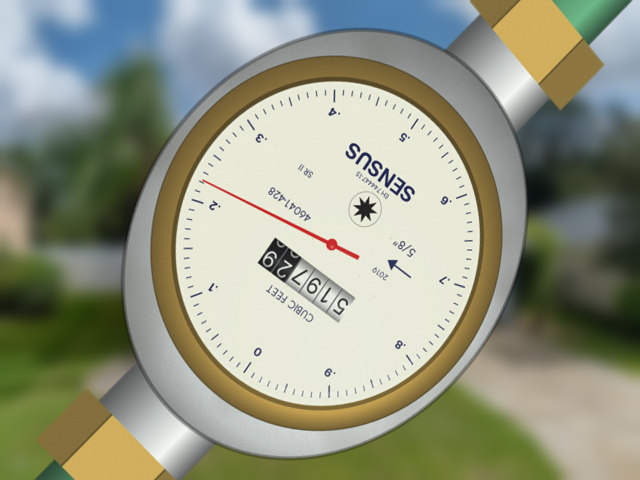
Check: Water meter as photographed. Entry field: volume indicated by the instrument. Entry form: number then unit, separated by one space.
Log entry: 519729.22 ft³
